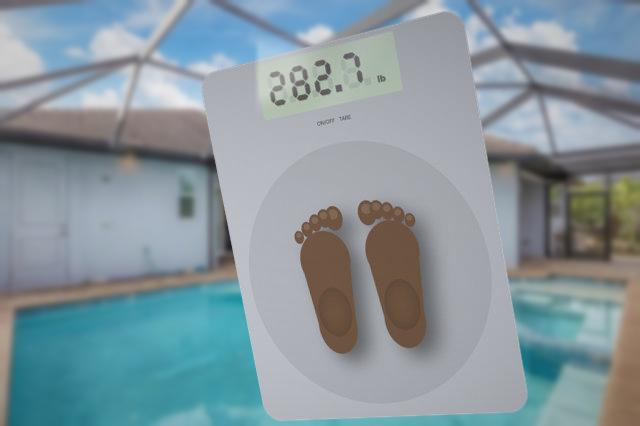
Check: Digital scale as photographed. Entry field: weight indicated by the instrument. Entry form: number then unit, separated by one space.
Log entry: 282.7 lb
